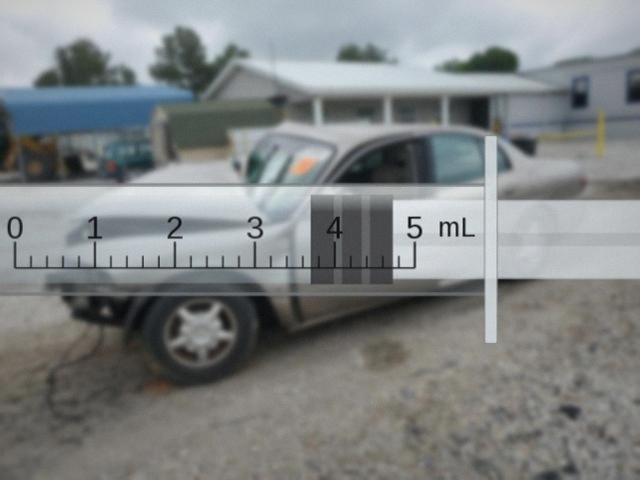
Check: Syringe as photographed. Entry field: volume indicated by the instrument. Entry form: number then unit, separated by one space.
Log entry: 3.7 mL
